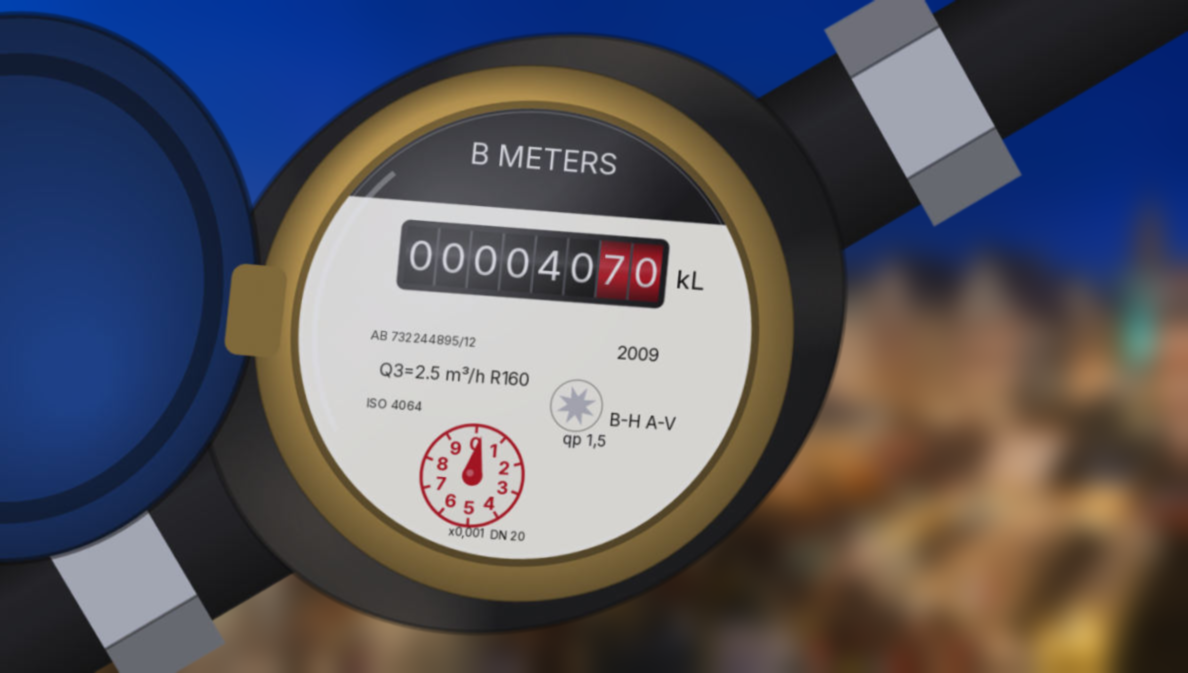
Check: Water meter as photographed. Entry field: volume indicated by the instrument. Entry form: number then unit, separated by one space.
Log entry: 40.700 kL
